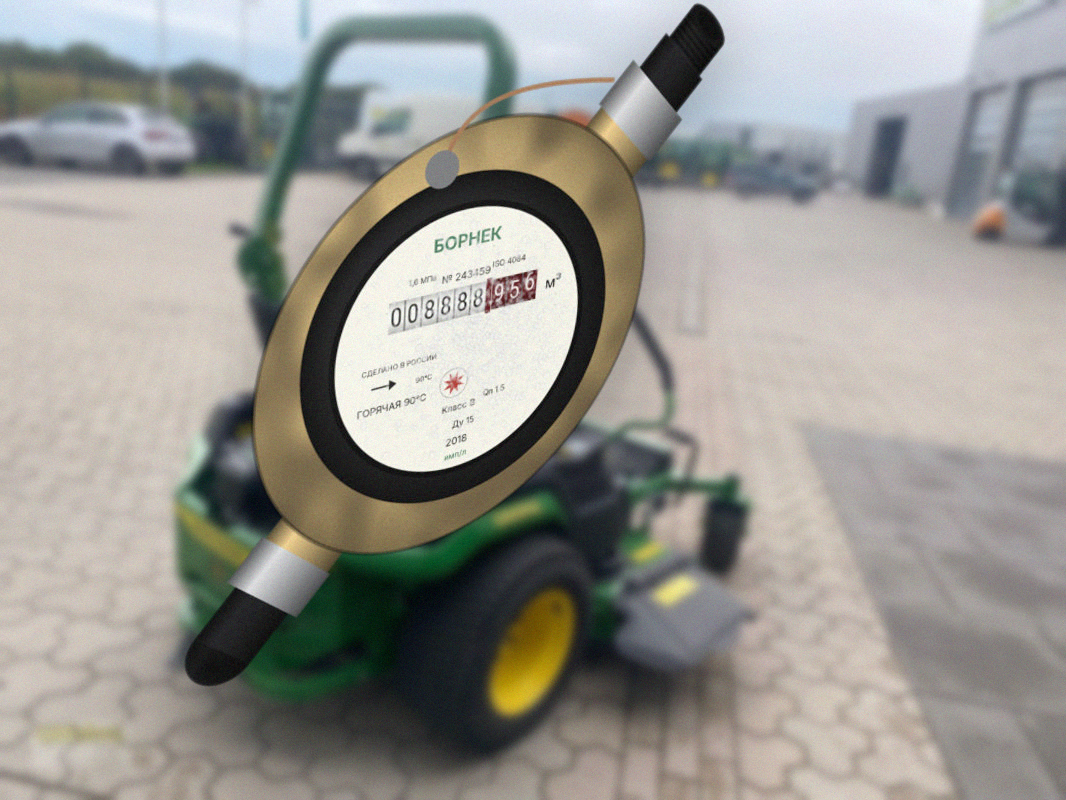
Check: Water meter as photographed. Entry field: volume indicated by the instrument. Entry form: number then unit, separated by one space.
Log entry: 8888.956 m³
